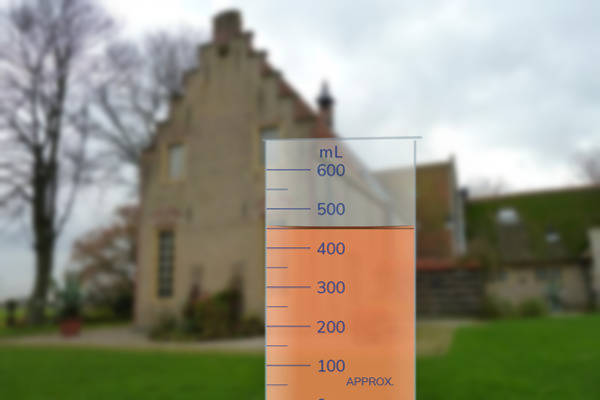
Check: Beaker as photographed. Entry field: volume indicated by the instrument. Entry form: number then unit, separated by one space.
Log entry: 450 mL
